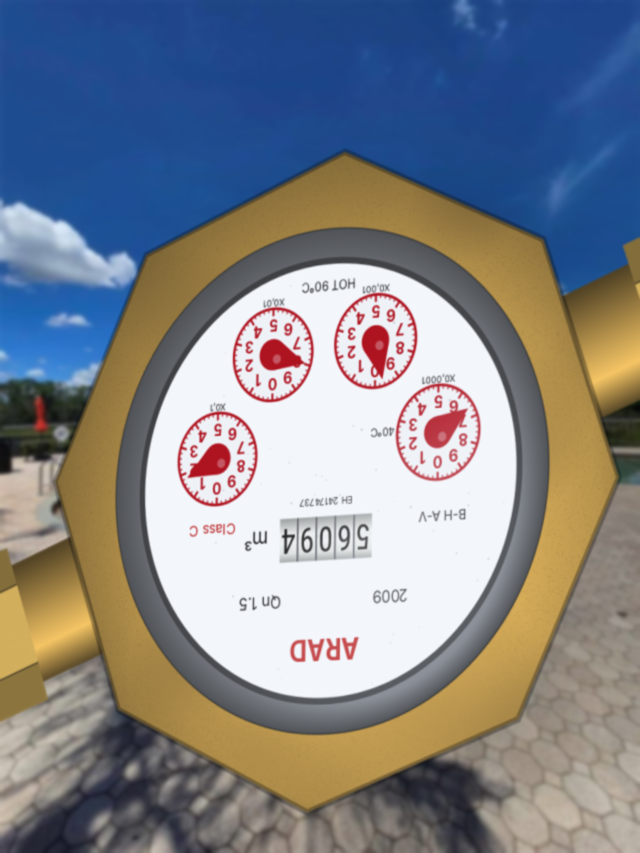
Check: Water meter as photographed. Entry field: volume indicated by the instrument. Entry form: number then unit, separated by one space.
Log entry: 56094.1796 m³
